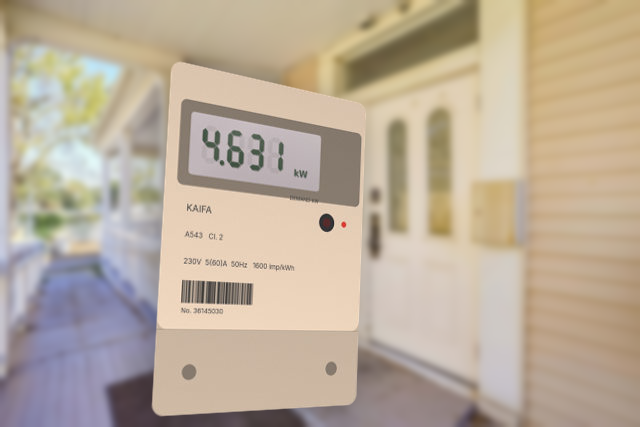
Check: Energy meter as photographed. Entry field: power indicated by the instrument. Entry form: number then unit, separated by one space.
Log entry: 4.631 kW
